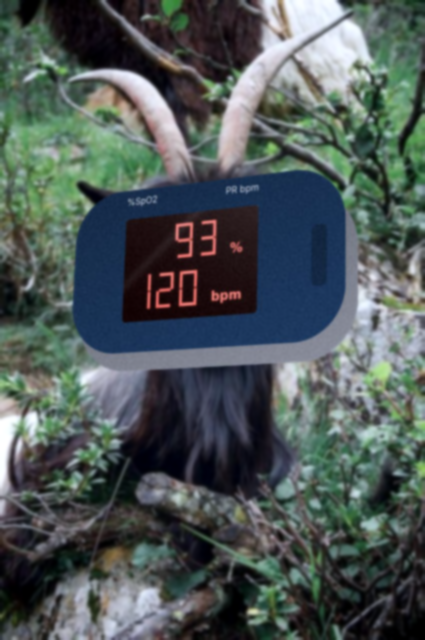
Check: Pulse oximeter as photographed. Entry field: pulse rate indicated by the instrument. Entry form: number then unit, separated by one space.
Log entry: 120 bpm
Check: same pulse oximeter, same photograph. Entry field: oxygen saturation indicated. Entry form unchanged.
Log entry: 93 %
